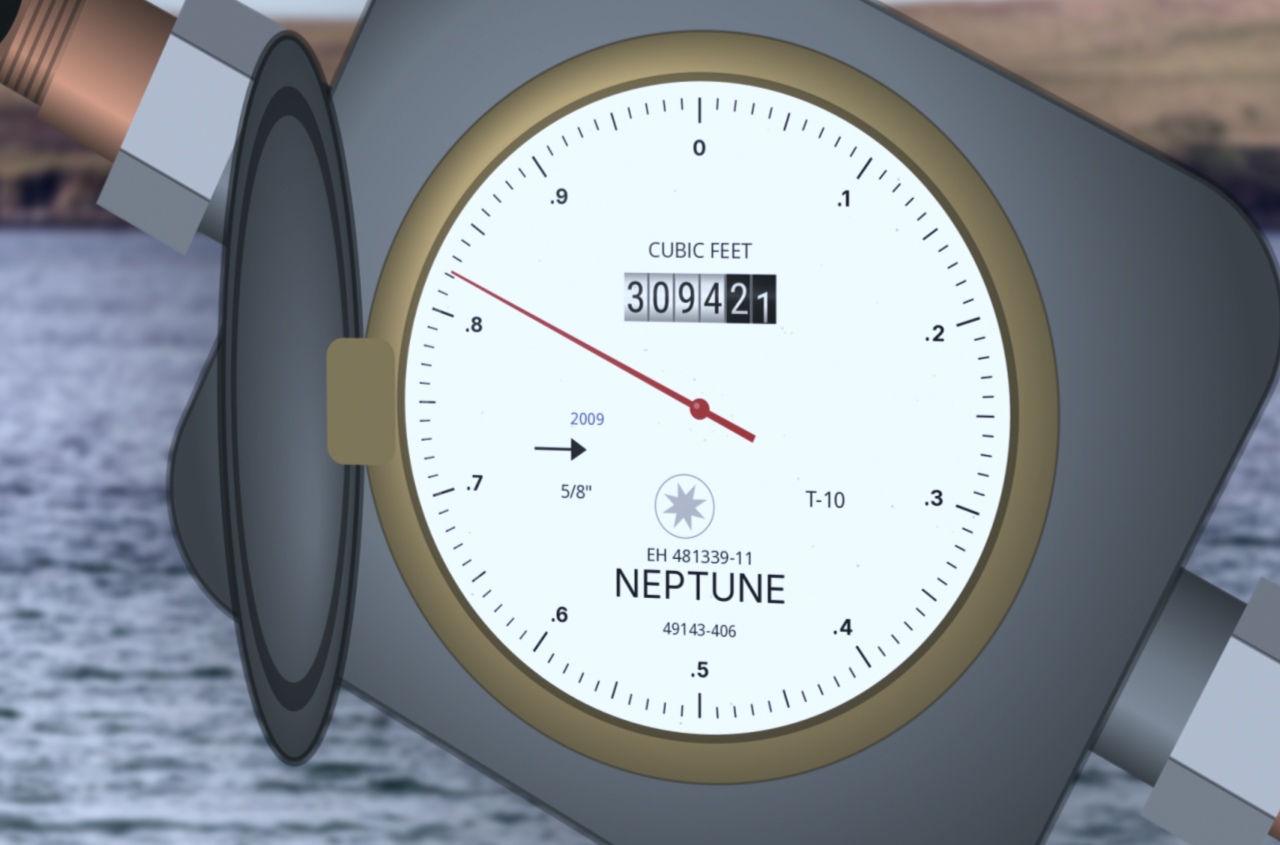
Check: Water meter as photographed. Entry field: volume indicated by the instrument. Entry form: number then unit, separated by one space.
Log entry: 309420.82 ft³
